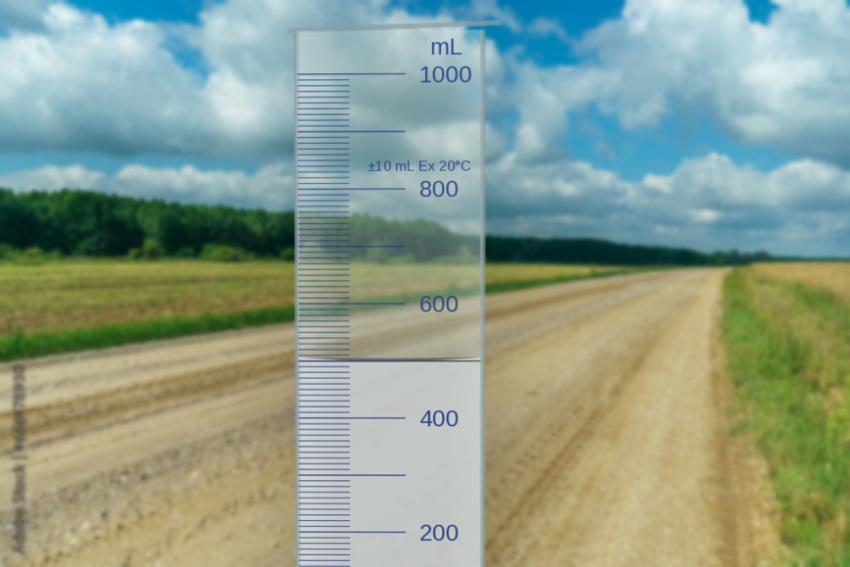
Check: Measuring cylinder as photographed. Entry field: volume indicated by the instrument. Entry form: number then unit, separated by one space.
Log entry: 500 mL
